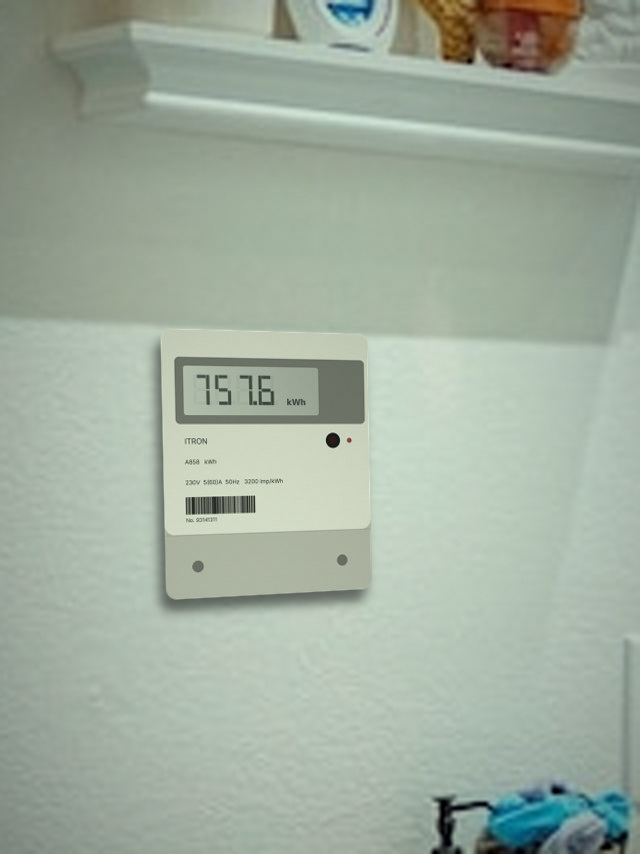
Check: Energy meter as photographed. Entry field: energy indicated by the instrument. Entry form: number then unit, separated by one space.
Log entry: 757.6 kWh
